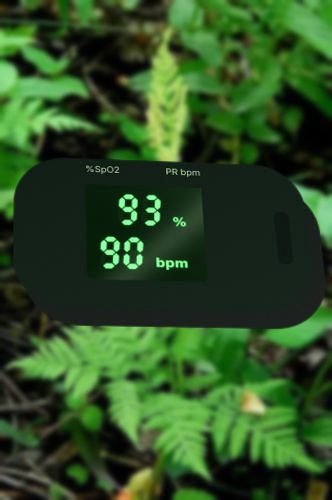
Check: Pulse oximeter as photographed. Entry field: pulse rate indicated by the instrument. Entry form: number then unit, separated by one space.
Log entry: 90 bpm
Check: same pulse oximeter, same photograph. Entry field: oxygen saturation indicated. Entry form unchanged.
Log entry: 93 %
